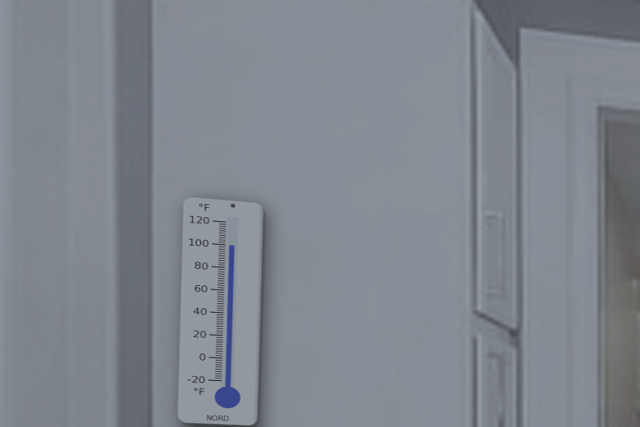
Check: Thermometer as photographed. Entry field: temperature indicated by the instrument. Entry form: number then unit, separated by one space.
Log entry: 100 °F
